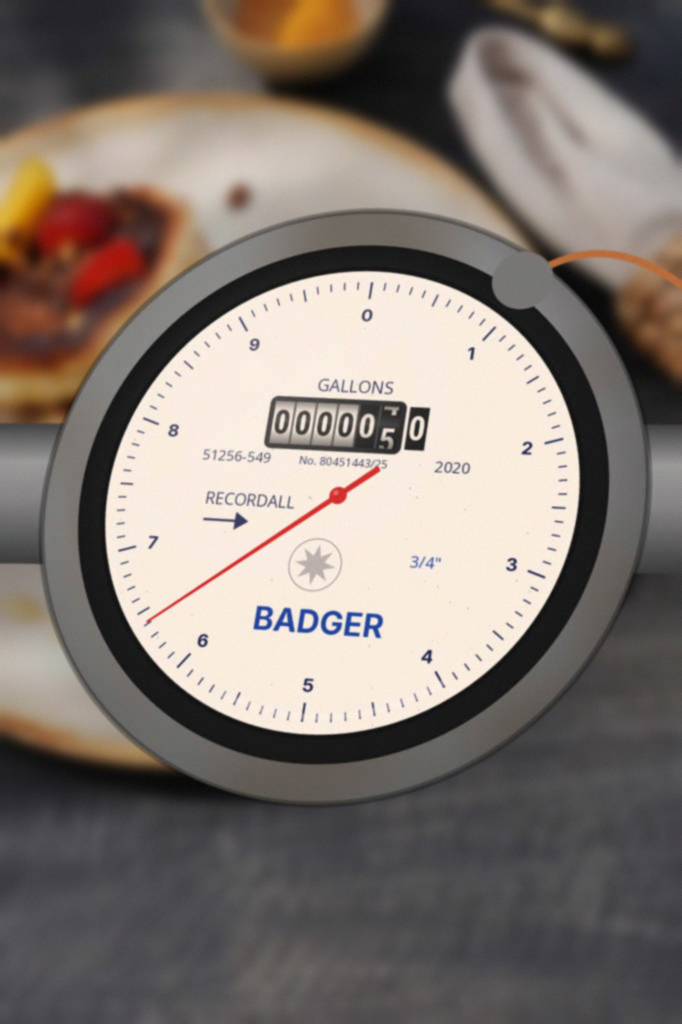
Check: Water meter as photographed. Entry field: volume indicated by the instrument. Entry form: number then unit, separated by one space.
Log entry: 46.4 gal
